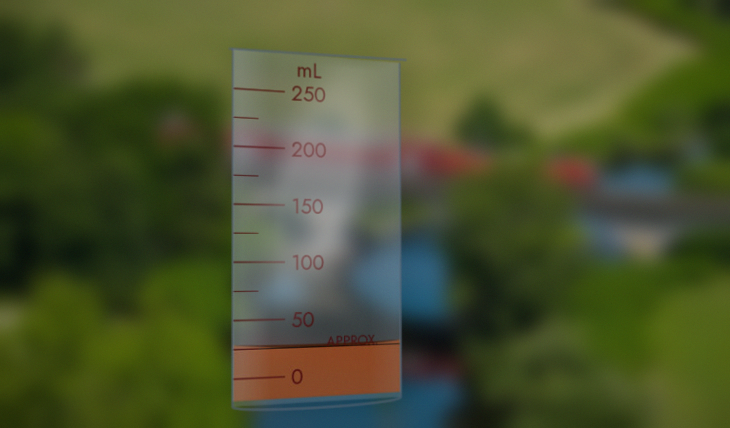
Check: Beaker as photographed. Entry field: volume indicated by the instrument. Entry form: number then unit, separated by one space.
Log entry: 25 mL
